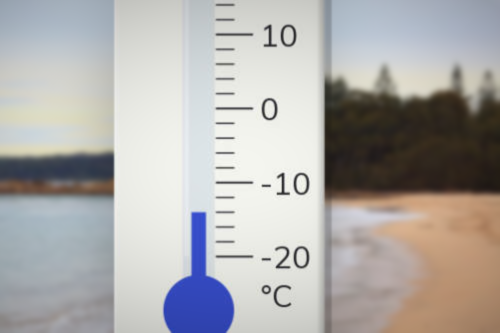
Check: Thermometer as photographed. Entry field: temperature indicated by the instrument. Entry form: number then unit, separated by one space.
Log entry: -14 °C
